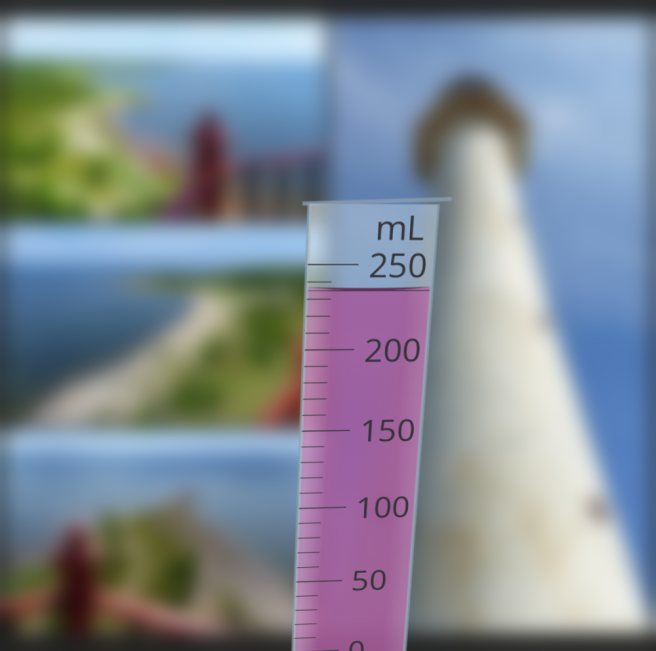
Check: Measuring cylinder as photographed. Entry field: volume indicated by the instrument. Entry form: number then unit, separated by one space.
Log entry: 235 mL
